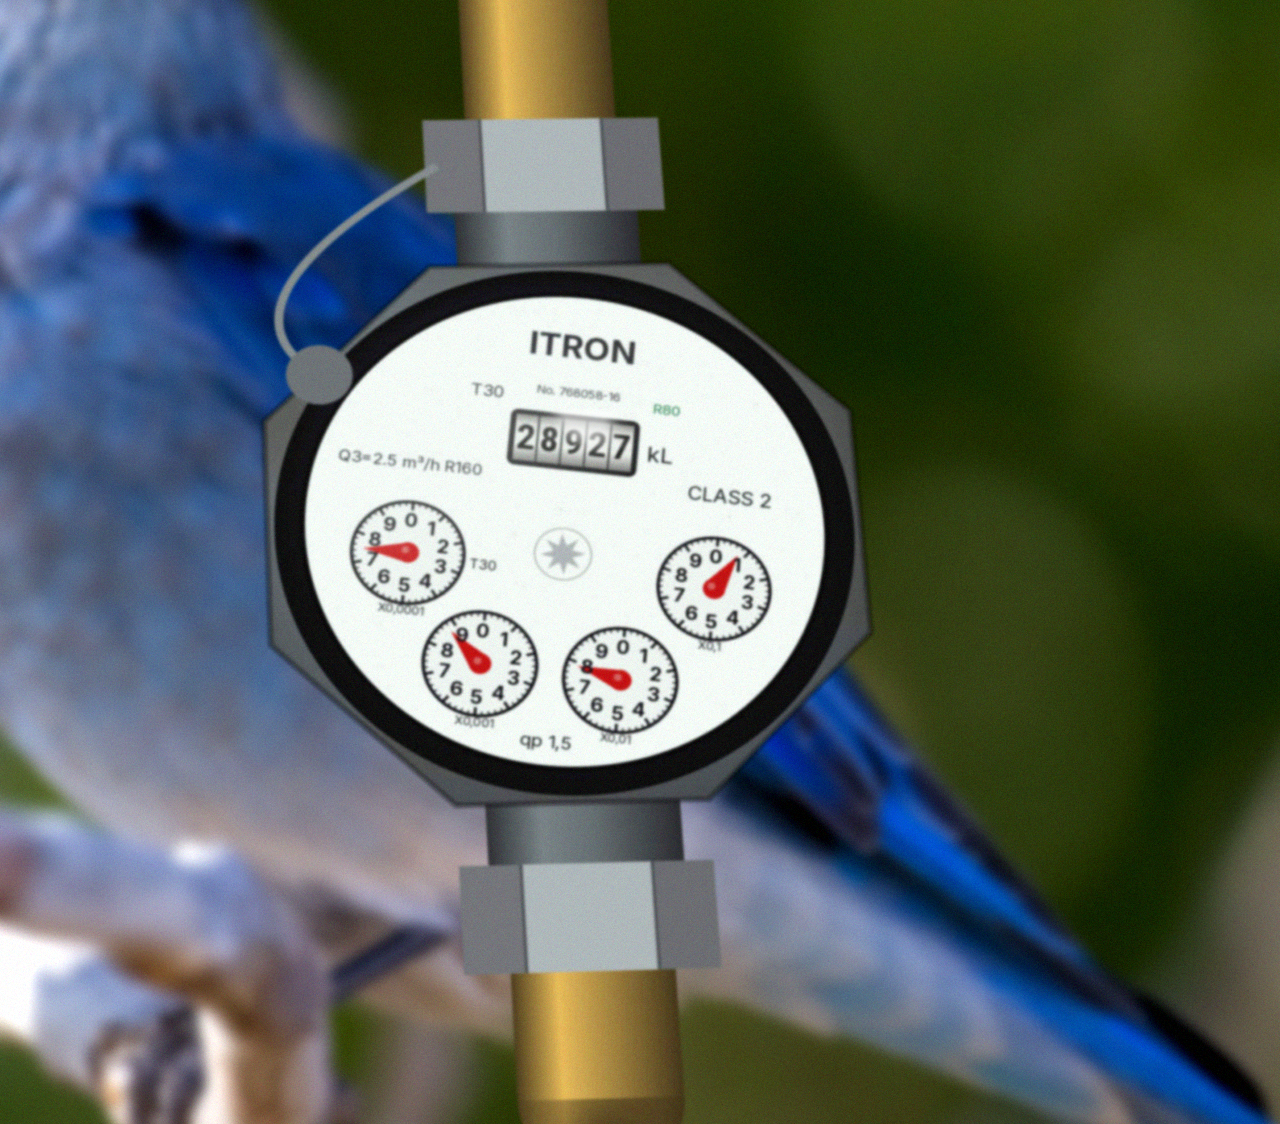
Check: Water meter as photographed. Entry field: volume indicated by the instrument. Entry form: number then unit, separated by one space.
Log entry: 28927.0787 kL
